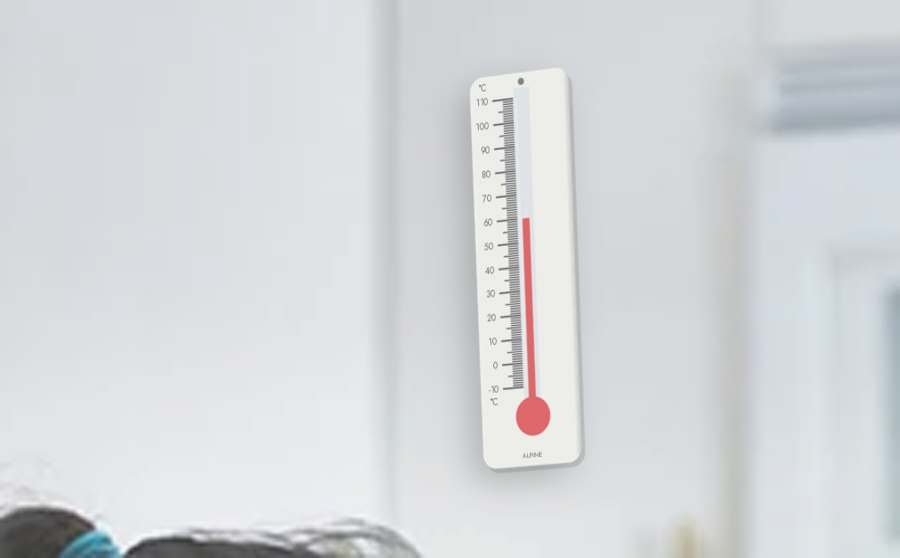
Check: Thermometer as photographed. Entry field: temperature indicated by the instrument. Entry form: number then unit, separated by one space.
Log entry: 60 °C
